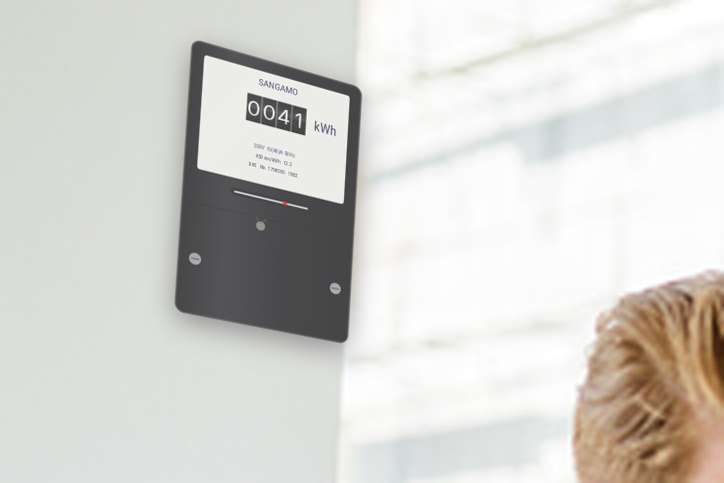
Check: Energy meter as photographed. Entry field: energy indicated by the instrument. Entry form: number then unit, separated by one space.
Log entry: 41 kWh
